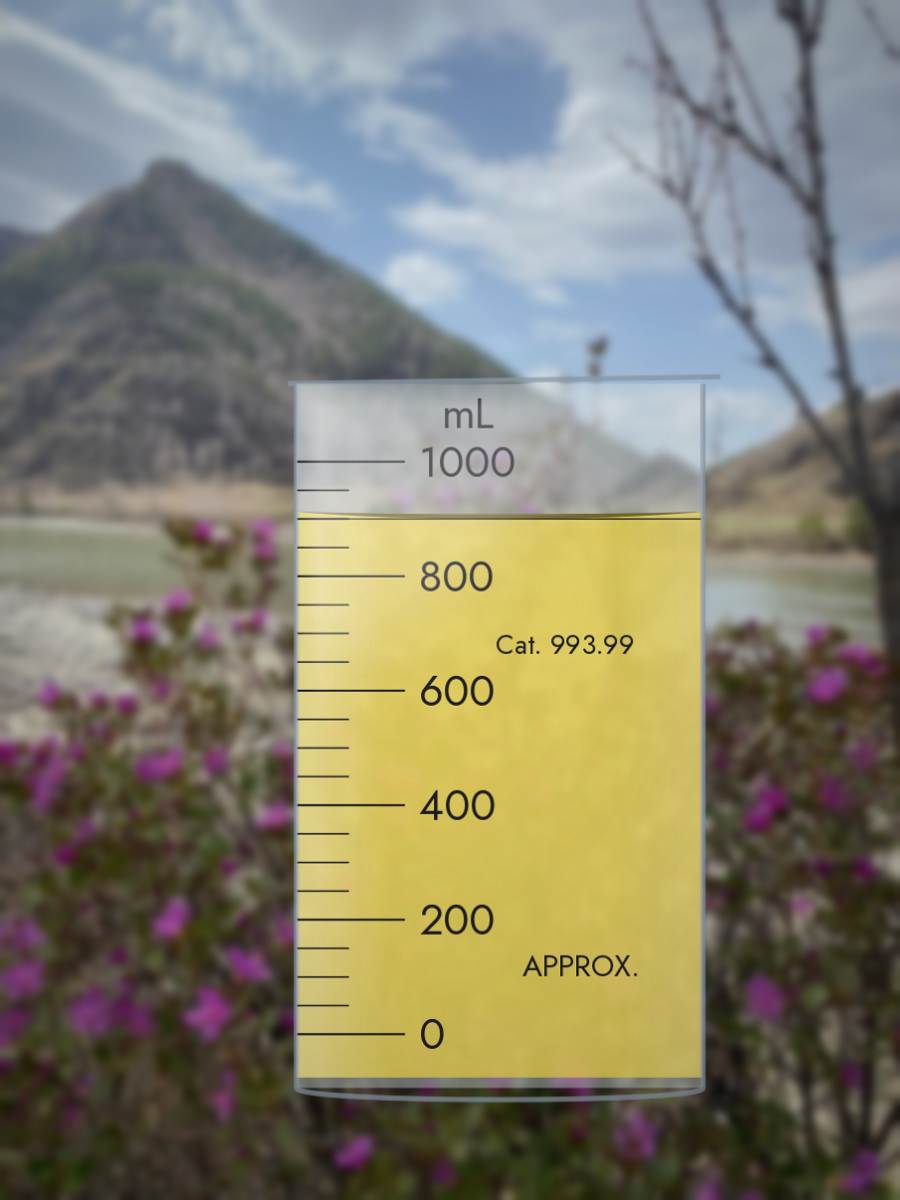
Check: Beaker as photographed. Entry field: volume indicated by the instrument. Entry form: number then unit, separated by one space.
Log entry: 900 mL
